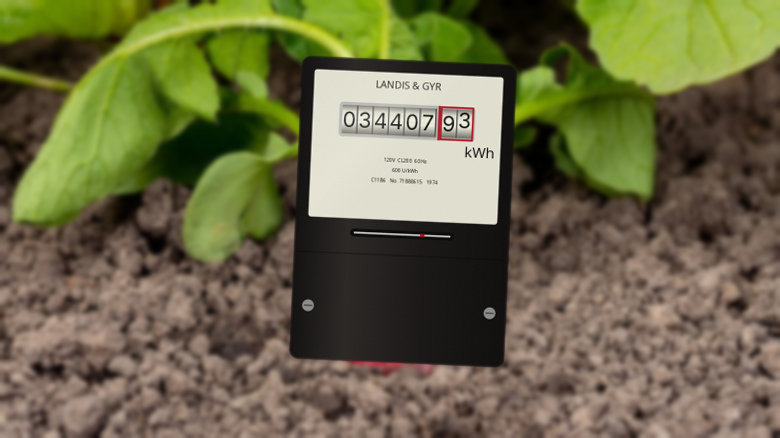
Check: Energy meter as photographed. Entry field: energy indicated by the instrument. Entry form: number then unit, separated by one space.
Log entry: 34407.93 kWh
